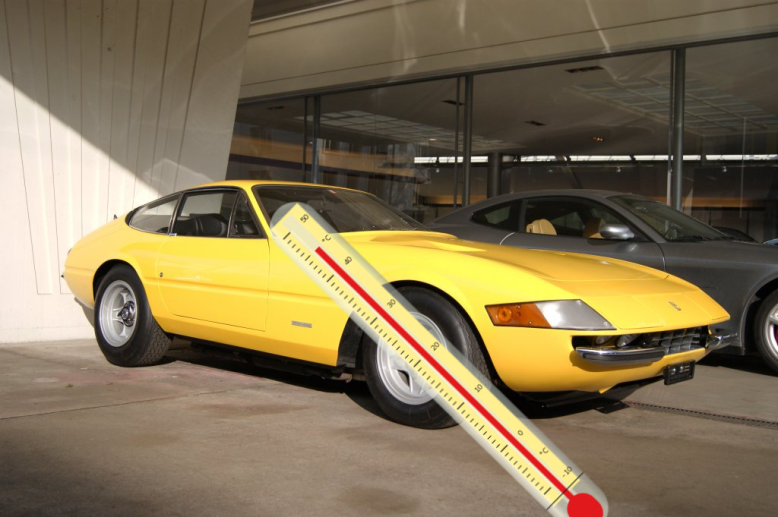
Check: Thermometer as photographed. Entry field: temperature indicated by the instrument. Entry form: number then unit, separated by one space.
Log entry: 45 °C
